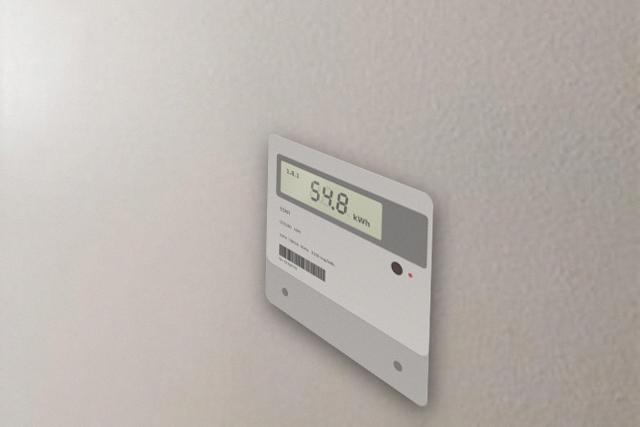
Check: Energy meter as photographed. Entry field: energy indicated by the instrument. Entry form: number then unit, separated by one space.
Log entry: 54.8 kWh
